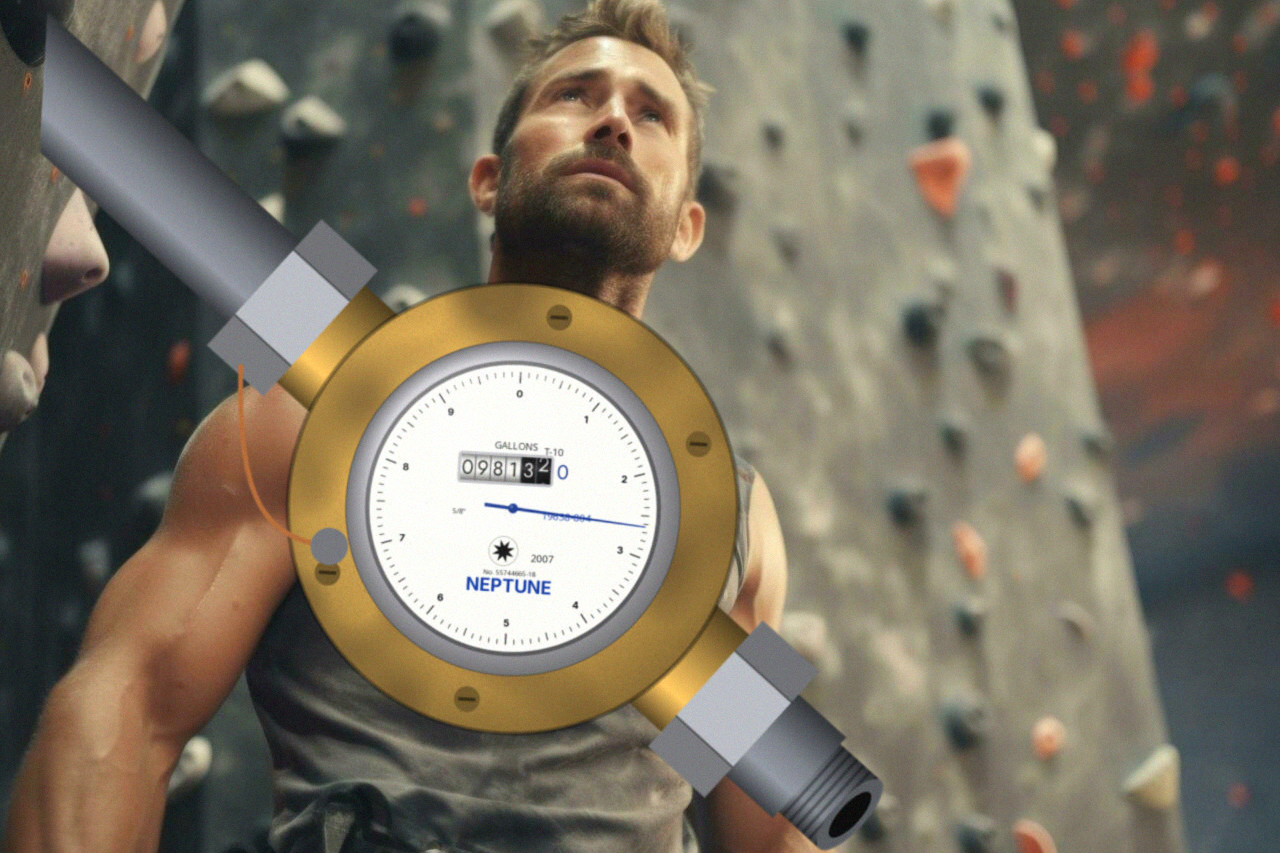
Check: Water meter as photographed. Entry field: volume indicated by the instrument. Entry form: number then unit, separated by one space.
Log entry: 981322.6 gal
